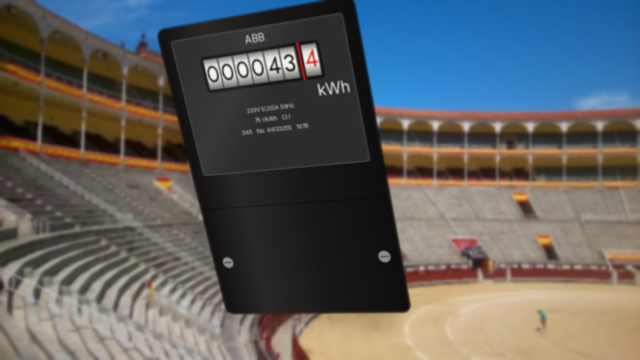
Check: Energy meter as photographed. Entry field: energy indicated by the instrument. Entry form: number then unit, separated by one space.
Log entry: 43.4 kWh
